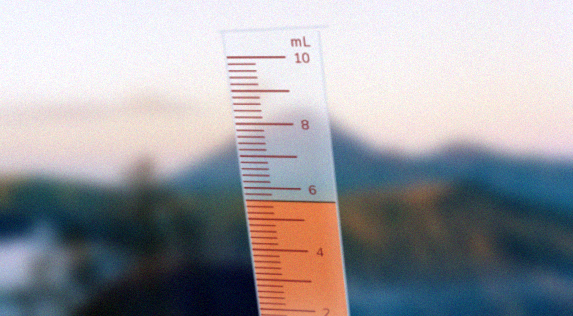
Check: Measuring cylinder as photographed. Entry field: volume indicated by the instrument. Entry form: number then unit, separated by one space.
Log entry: 5.6 mL
